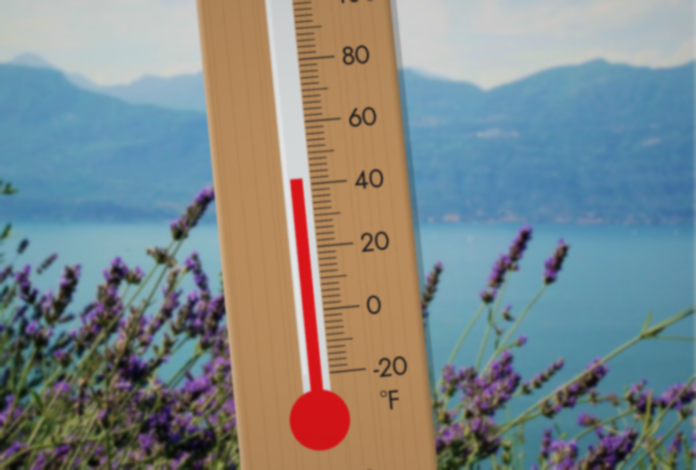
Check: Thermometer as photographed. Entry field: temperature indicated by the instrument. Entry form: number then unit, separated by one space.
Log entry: 42 °F
